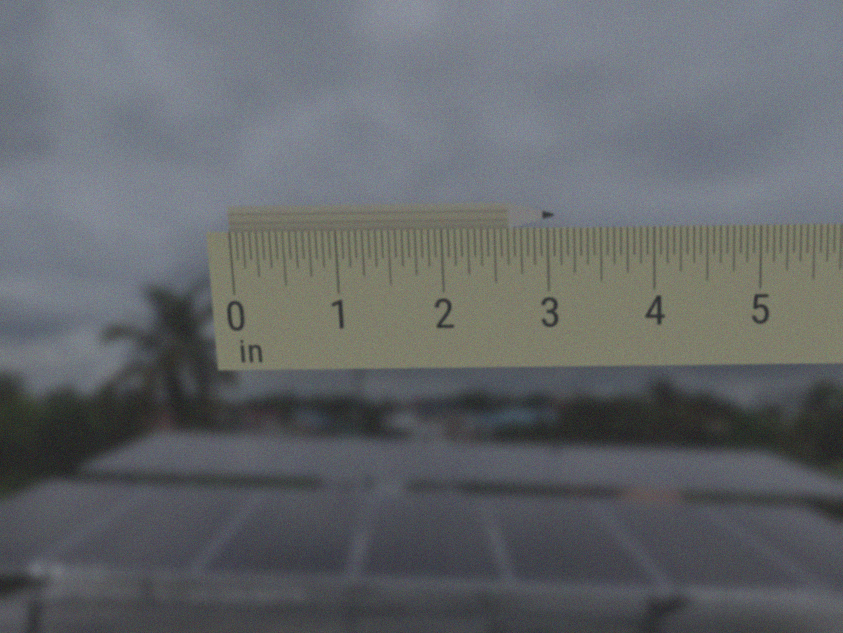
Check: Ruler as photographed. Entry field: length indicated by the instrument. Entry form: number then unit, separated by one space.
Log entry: 3.0625 in
